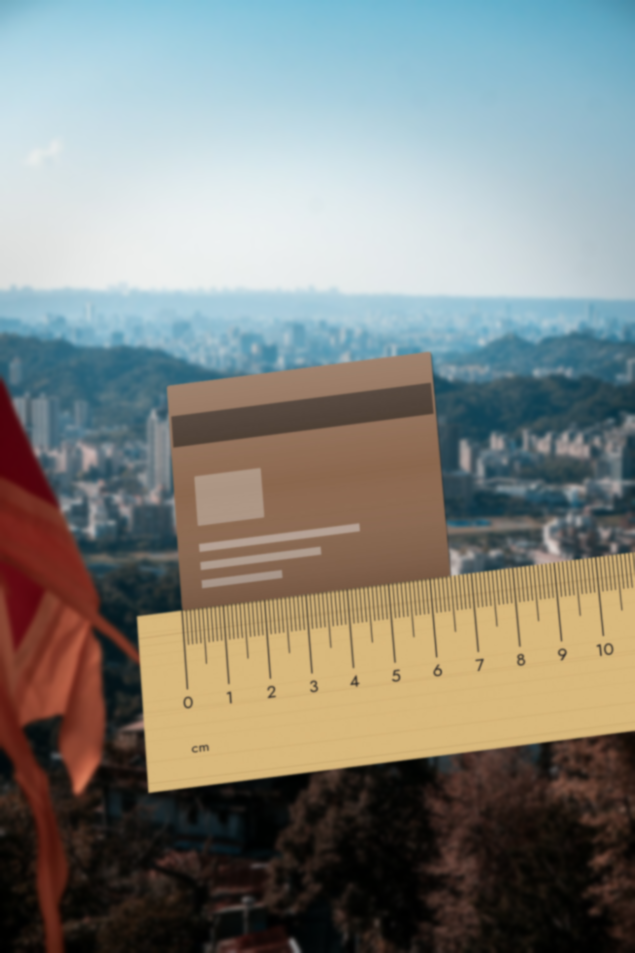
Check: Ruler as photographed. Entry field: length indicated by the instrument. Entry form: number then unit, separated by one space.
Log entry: 6.5 cm
